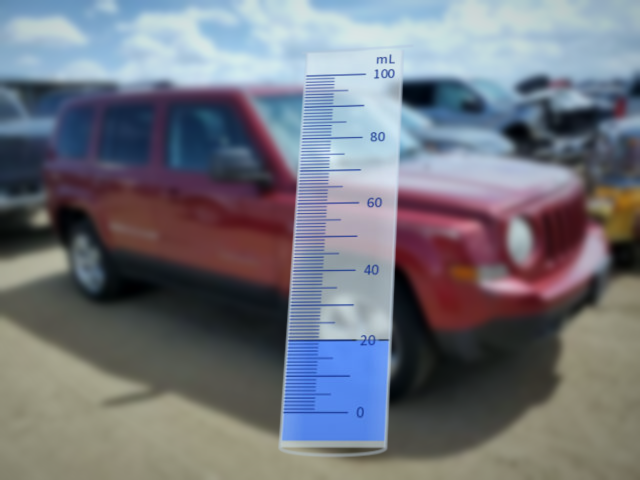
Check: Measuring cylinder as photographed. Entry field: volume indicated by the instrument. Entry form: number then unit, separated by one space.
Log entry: 20 mL
